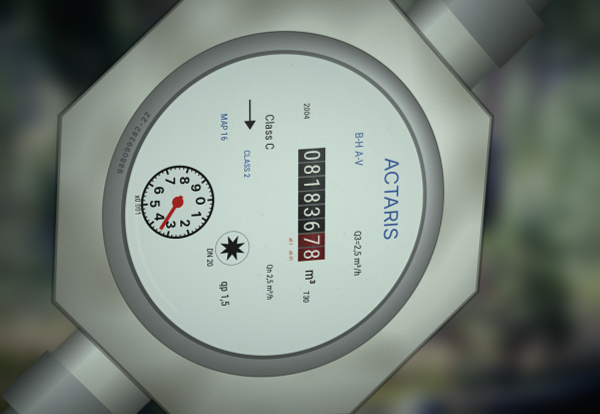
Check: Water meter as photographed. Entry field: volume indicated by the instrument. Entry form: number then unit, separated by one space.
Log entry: 81836.783 m³
